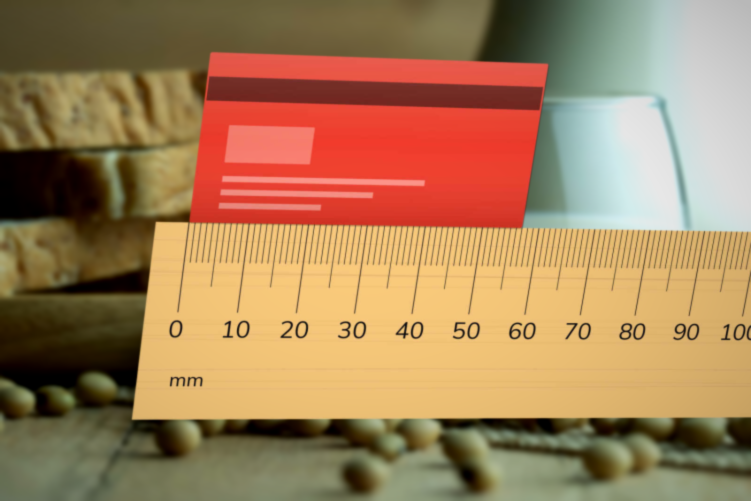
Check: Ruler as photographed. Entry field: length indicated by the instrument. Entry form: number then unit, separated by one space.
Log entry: 57 mm
